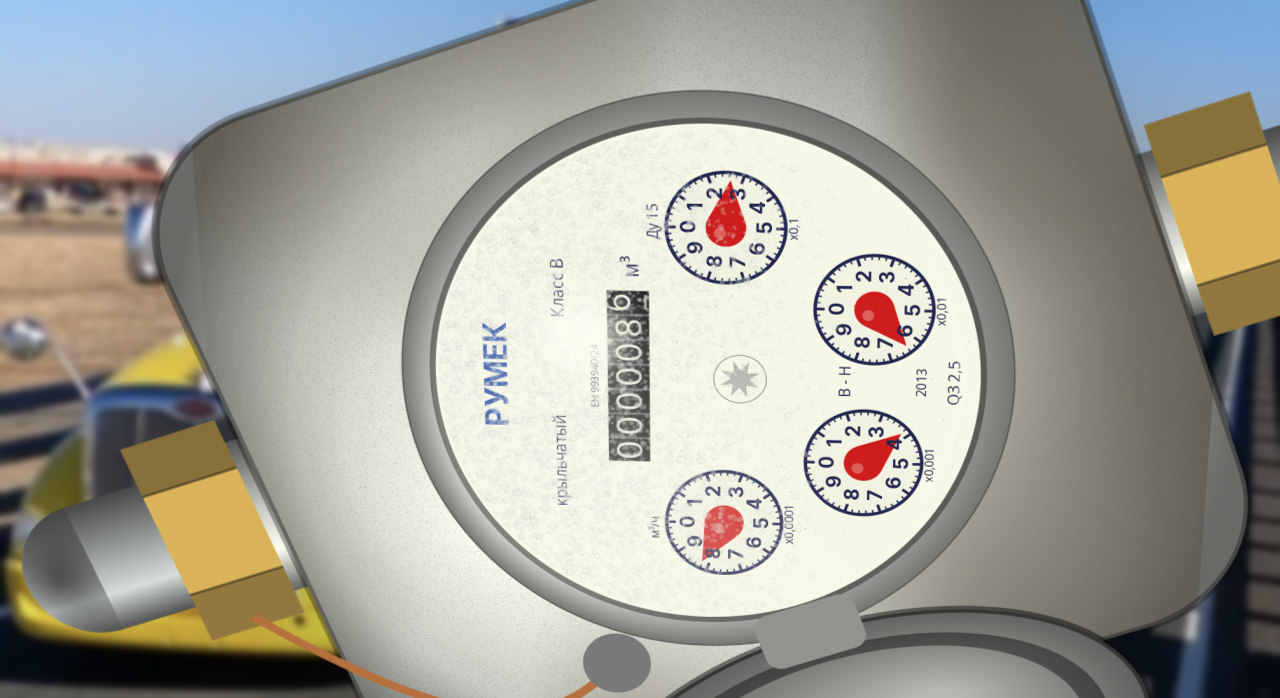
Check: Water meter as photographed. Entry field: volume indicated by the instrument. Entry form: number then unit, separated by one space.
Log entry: 86.2638 m³
